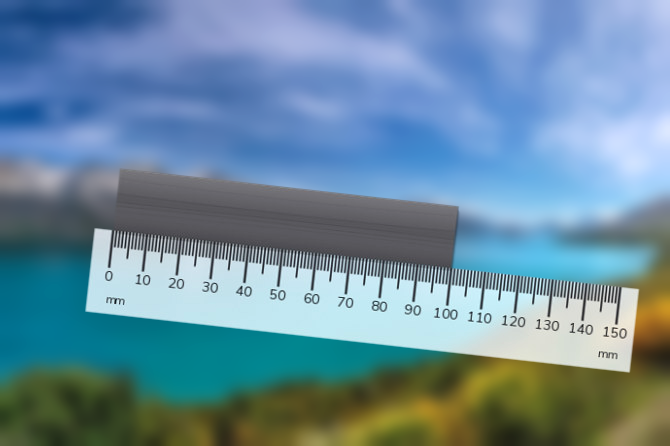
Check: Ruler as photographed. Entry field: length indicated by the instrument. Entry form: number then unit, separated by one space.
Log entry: 100 mm
